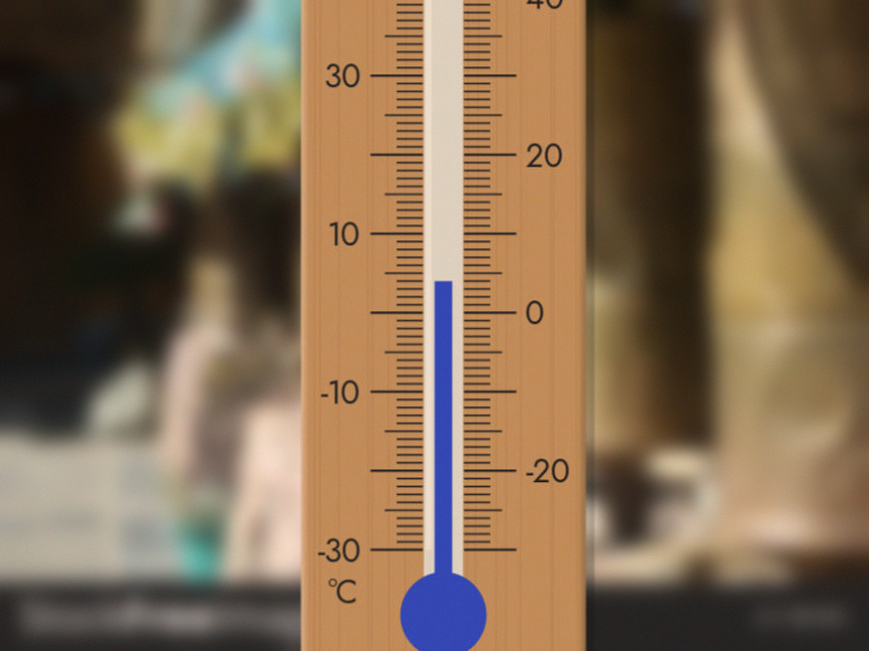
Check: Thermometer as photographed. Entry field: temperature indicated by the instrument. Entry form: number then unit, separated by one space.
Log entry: 4 °C
